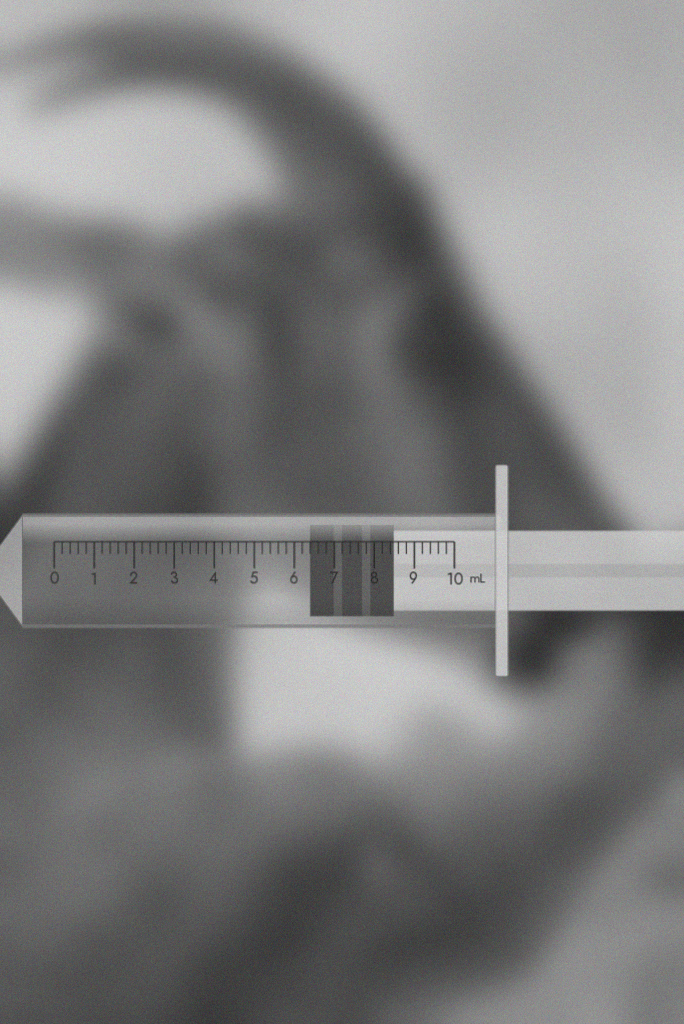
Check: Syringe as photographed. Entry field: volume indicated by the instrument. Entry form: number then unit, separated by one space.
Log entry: 6.4 mL
